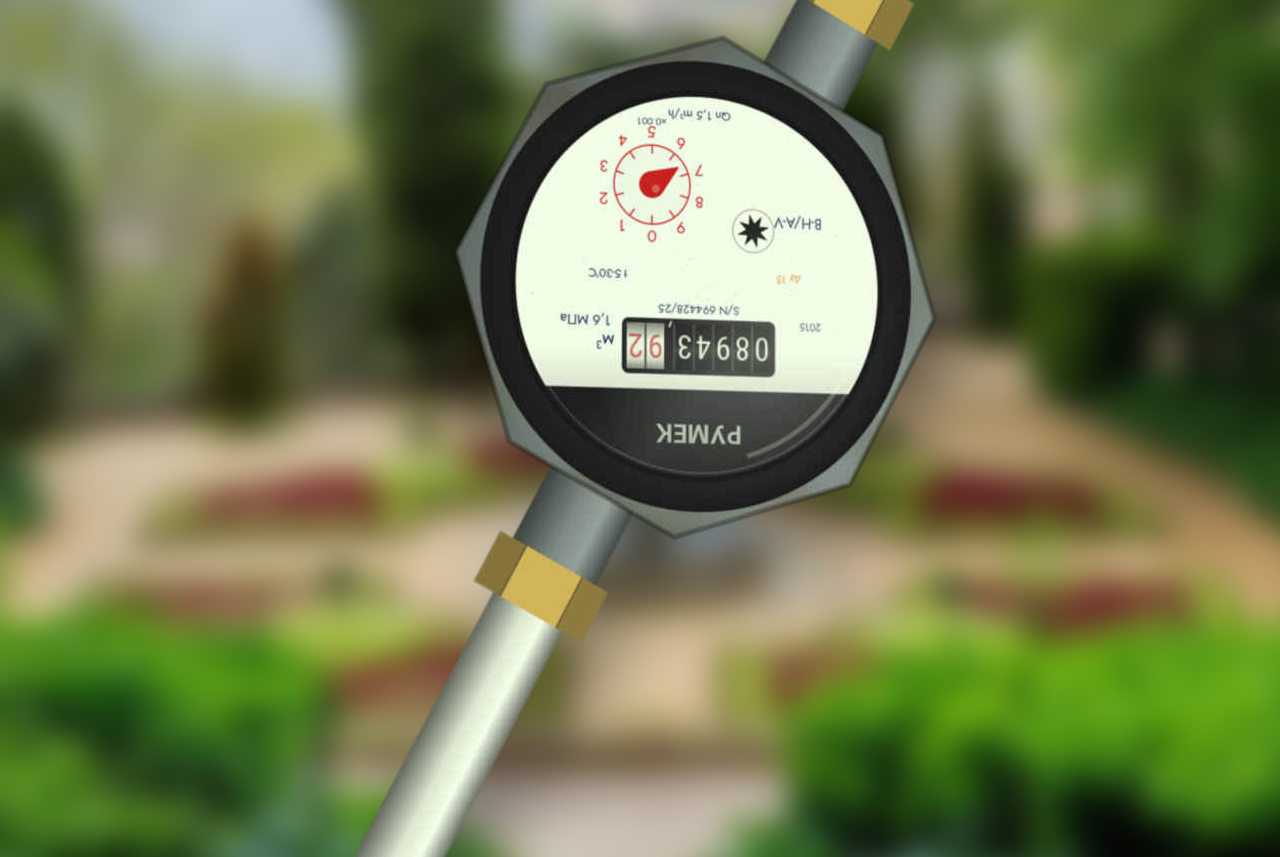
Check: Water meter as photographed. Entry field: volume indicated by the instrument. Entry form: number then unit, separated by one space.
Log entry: 8943.926 m³
